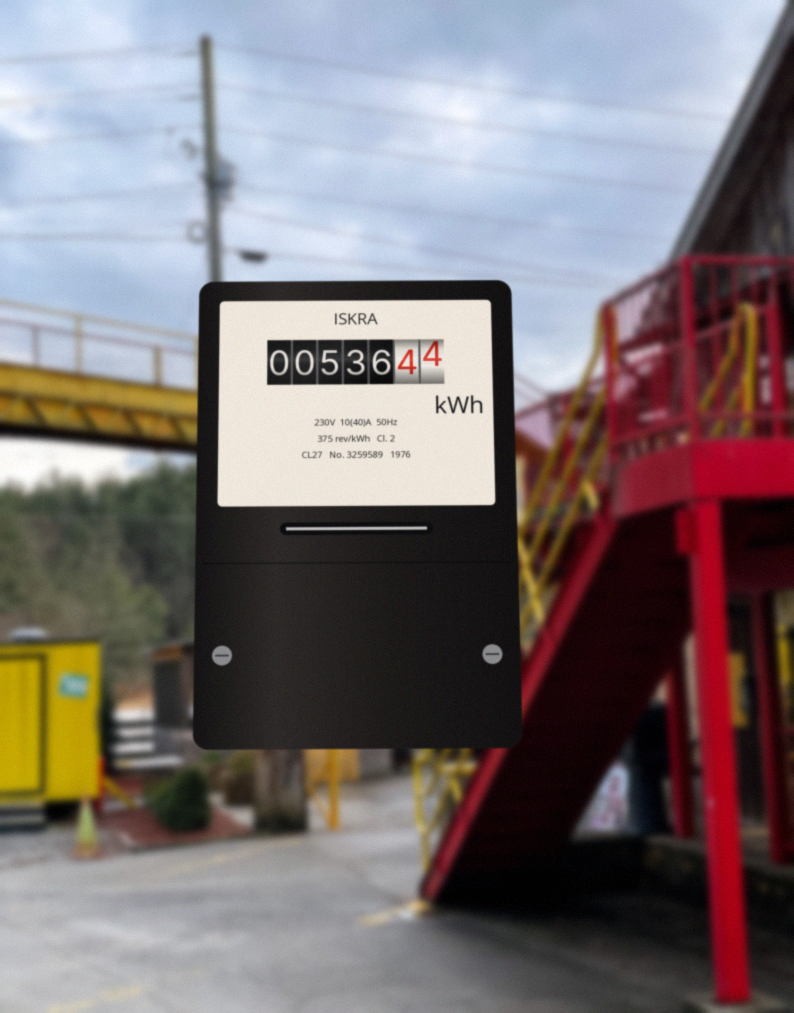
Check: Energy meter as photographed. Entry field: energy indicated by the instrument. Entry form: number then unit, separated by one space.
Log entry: 536.44 kWh
